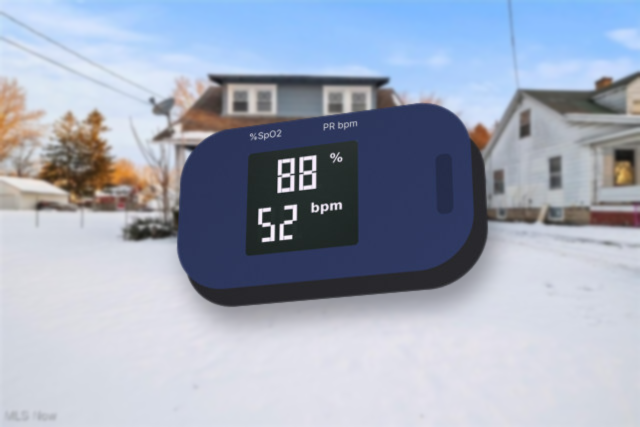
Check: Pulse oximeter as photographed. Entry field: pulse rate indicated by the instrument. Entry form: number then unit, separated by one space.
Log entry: 52 bpm
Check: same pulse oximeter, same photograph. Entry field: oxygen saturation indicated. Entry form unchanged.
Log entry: 88 %
